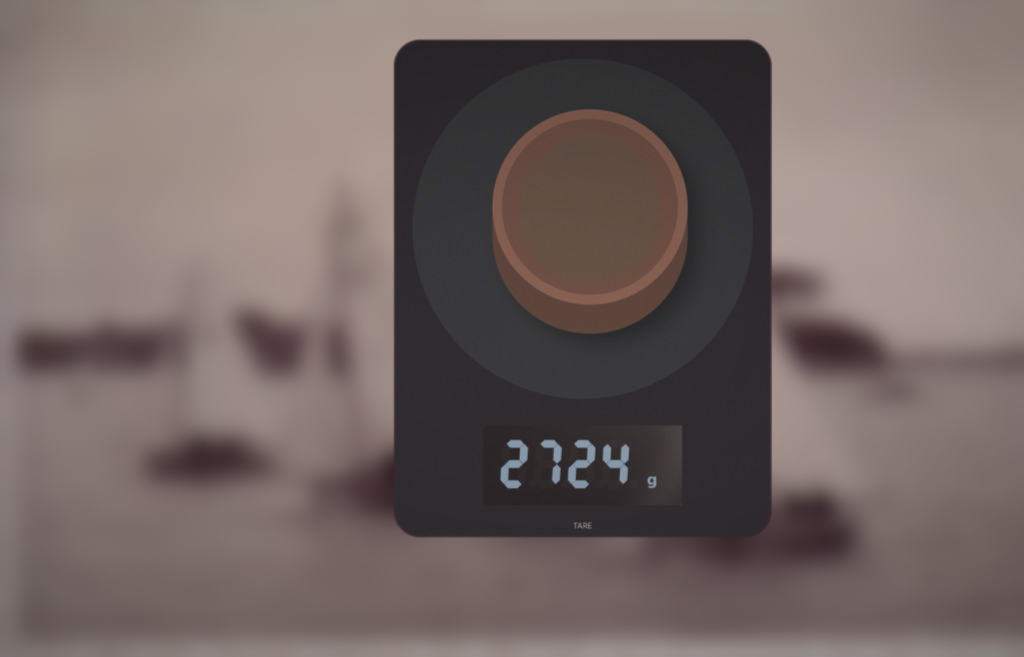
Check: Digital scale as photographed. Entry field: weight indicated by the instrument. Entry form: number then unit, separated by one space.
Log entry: 2724 g
